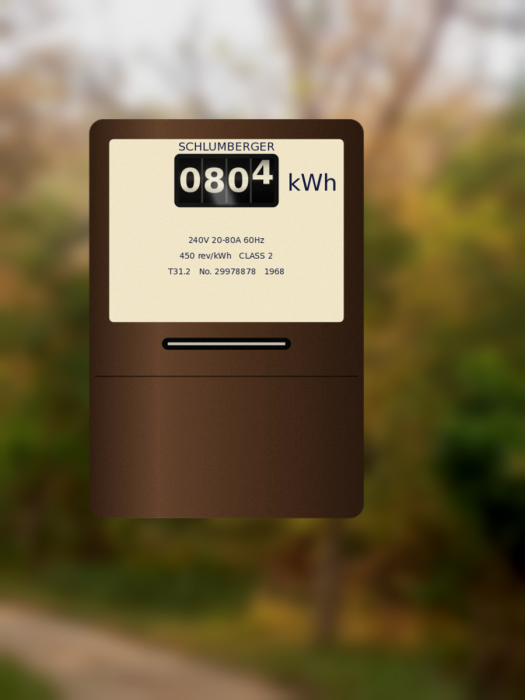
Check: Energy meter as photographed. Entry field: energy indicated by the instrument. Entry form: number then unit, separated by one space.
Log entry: 804 kWh
